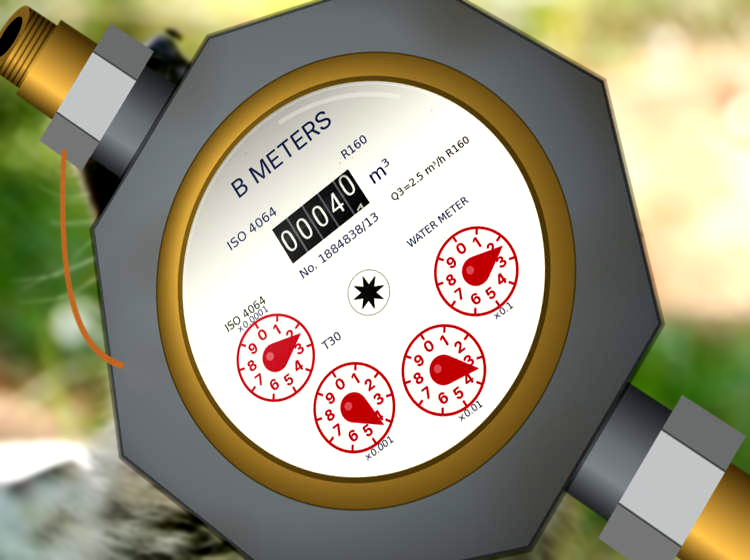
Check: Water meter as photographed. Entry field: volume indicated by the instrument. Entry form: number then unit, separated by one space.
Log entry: 40.2342 m³
